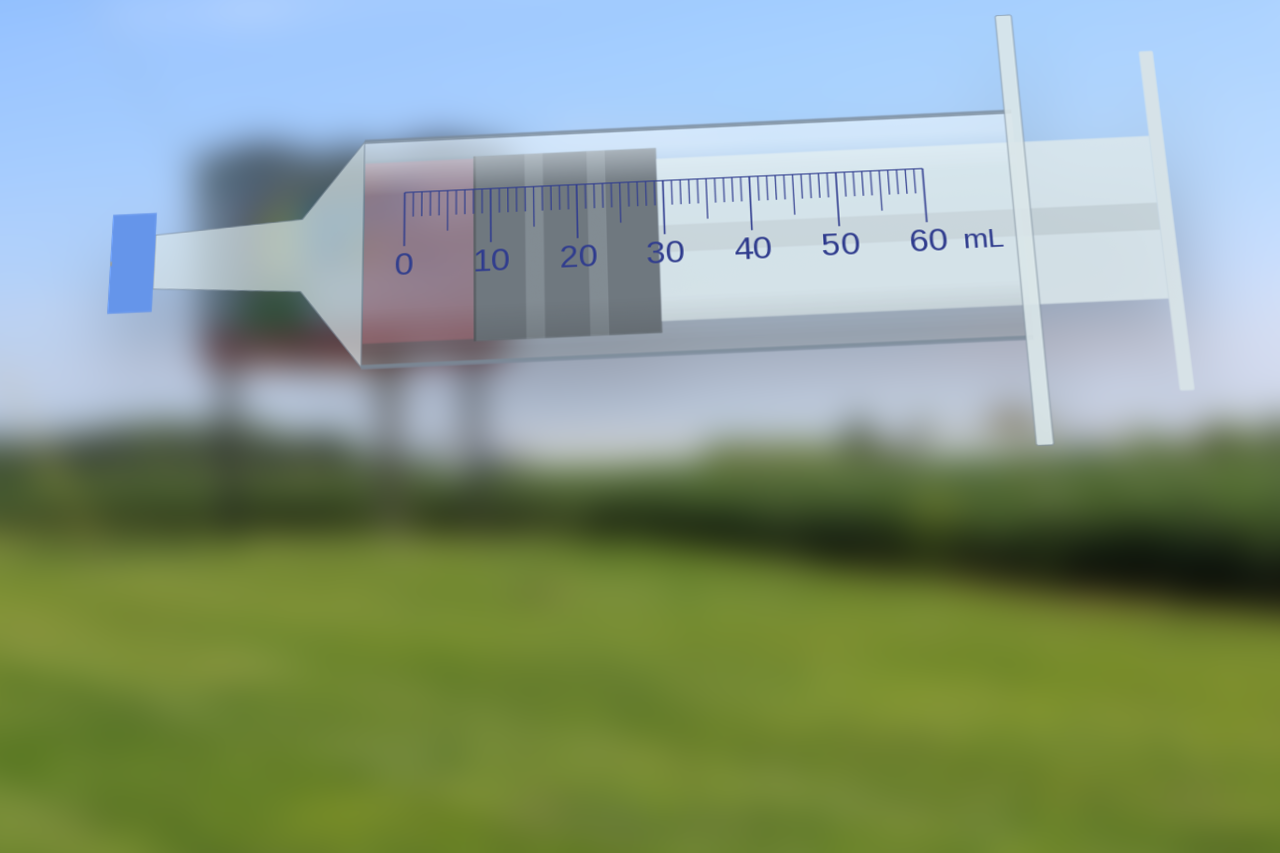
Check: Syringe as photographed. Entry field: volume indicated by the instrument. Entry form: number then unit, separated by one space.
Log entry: 8 mL
